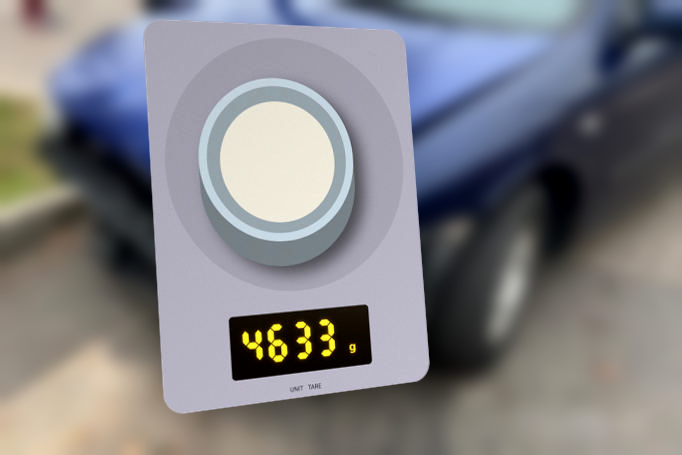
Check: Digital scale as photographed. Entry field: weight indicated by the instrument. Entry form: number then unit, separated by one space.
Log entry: 4633 g
